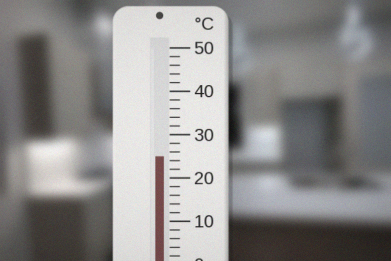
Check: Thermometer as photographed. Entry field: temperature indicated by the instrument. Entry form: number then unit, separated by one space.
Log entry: 25 °C
